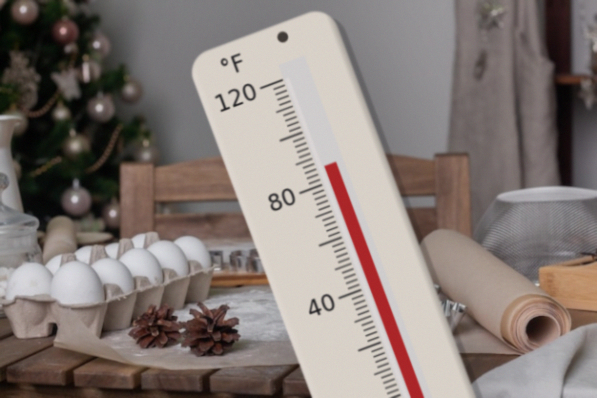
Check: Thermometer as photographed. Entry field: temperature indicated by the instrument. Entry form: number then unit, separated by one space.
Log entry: 86 °F
